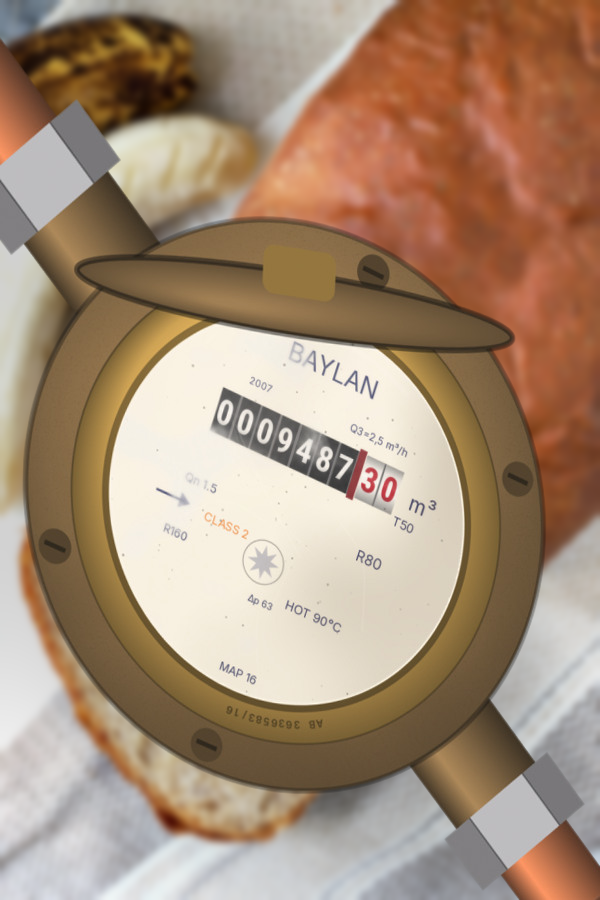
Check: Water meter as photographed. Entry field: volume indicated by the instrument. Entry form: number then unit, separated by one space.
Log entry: 9487.30 m³
